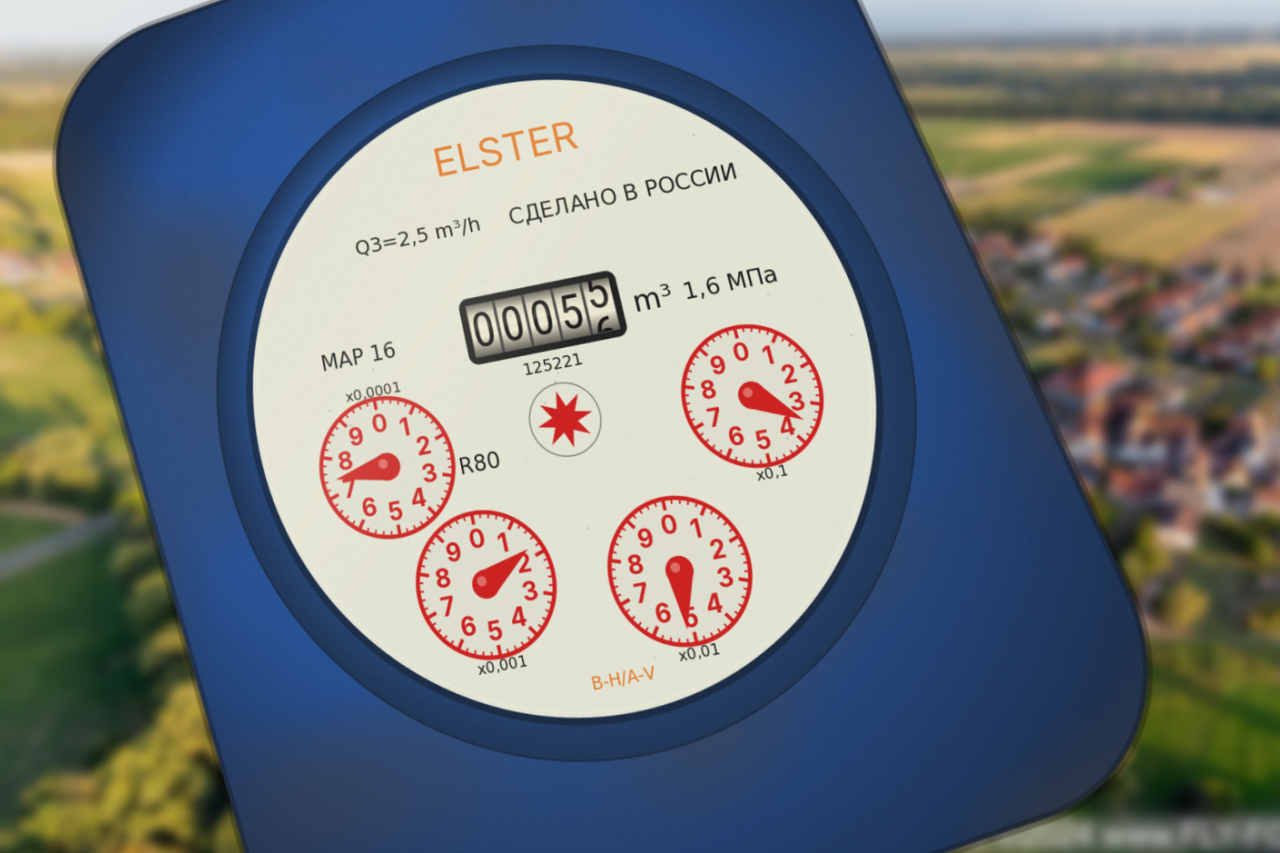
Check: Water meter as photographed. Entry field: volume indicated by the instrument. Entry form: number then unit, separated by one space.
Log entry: 55.3517 m³
